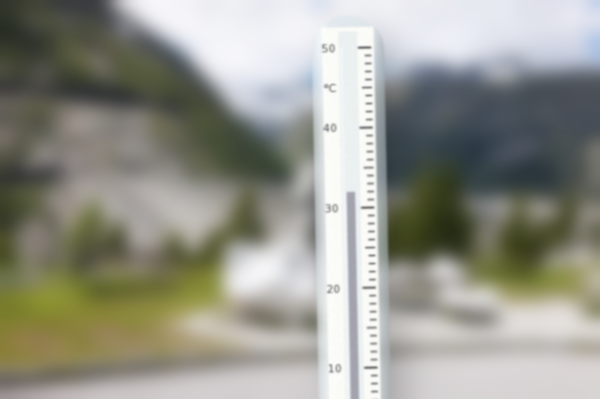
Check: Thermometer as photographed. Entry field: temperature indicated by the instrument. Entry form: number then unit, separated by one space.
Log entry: 32 °C
